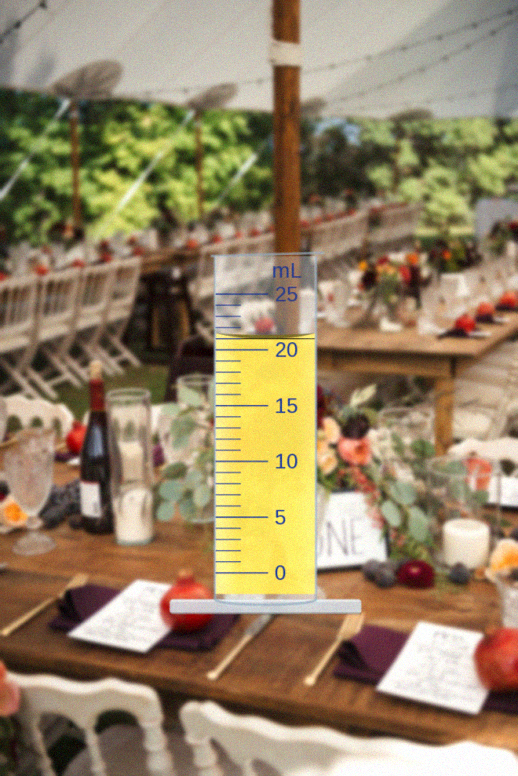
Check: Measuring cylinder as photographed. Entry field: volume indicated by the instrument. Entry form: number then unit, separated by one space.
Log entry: 21 mL
